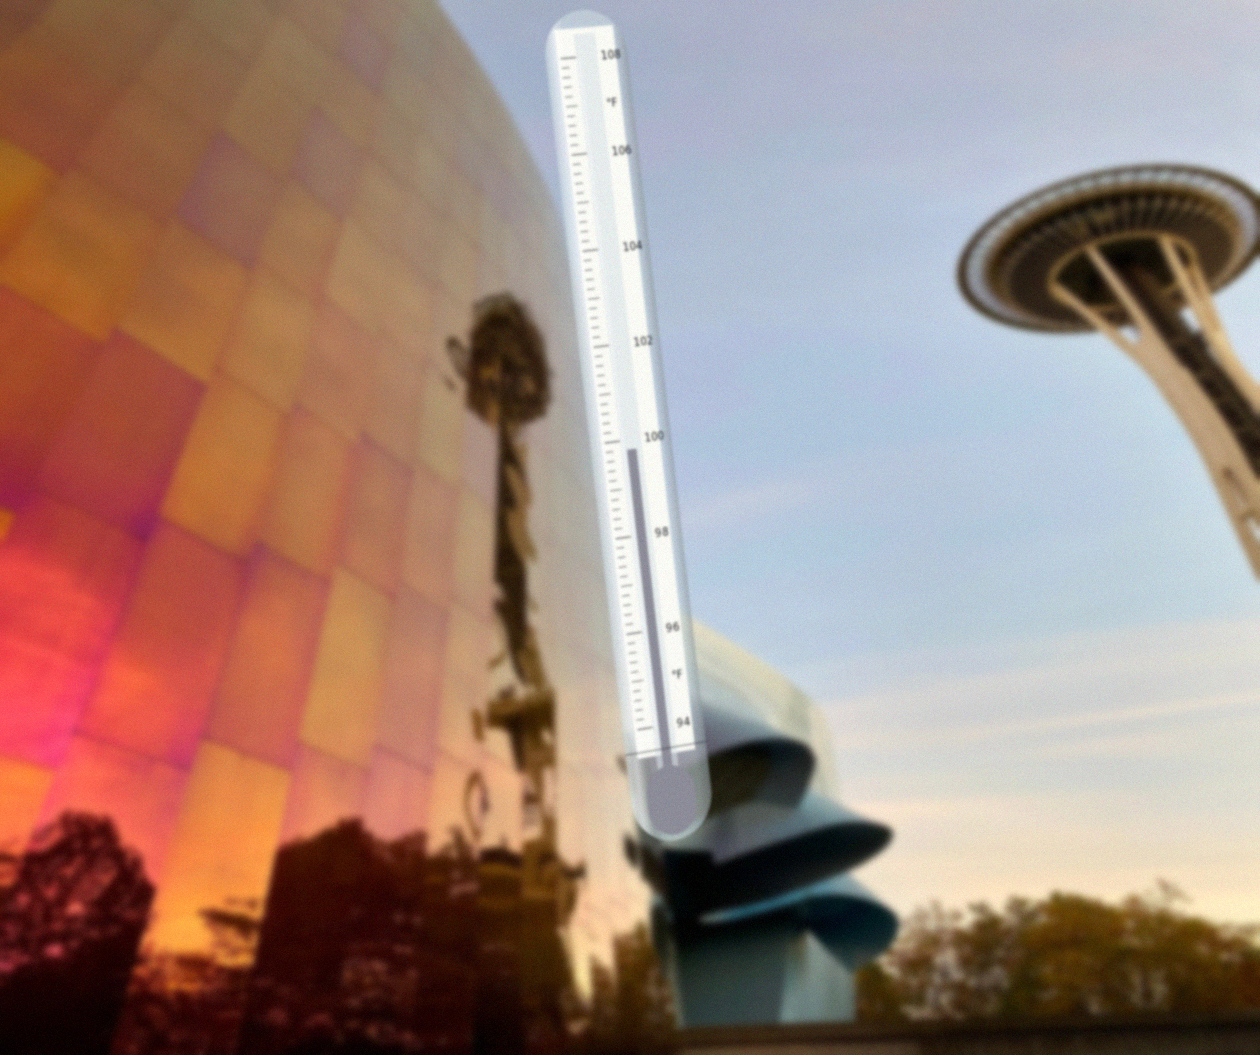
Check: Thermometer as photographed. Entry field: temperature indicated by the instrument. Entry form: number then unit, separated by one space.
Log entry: 99.8 °F
